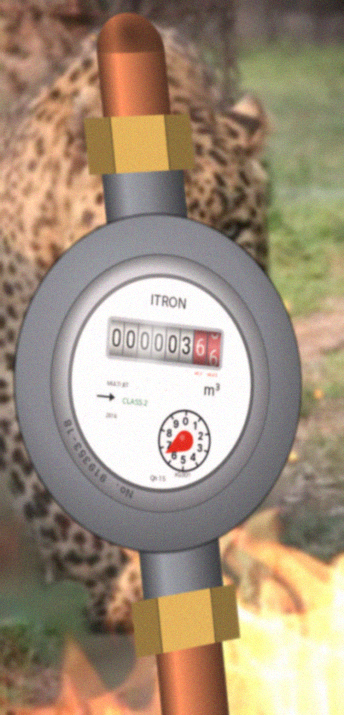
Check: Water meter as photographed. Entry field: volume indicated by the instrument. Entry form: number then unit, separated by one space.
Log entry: 3.656 m³
